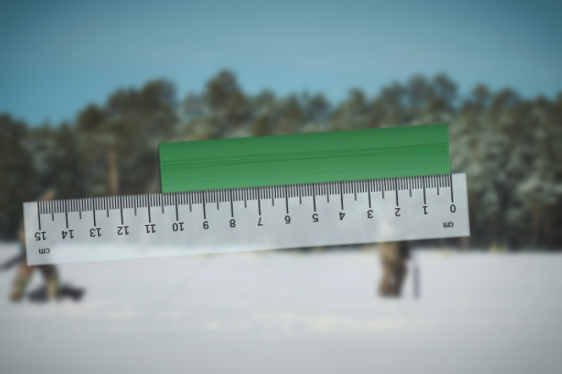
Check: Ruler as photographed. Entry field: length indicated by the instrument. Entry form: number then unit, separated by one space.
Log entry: 10.5 cm
